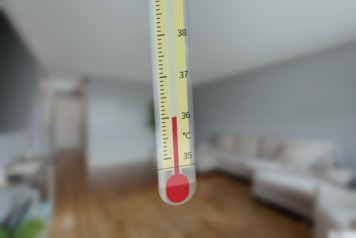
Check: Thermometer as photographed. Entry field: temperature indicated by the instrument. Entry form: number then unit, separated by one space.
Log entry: 36 °C
